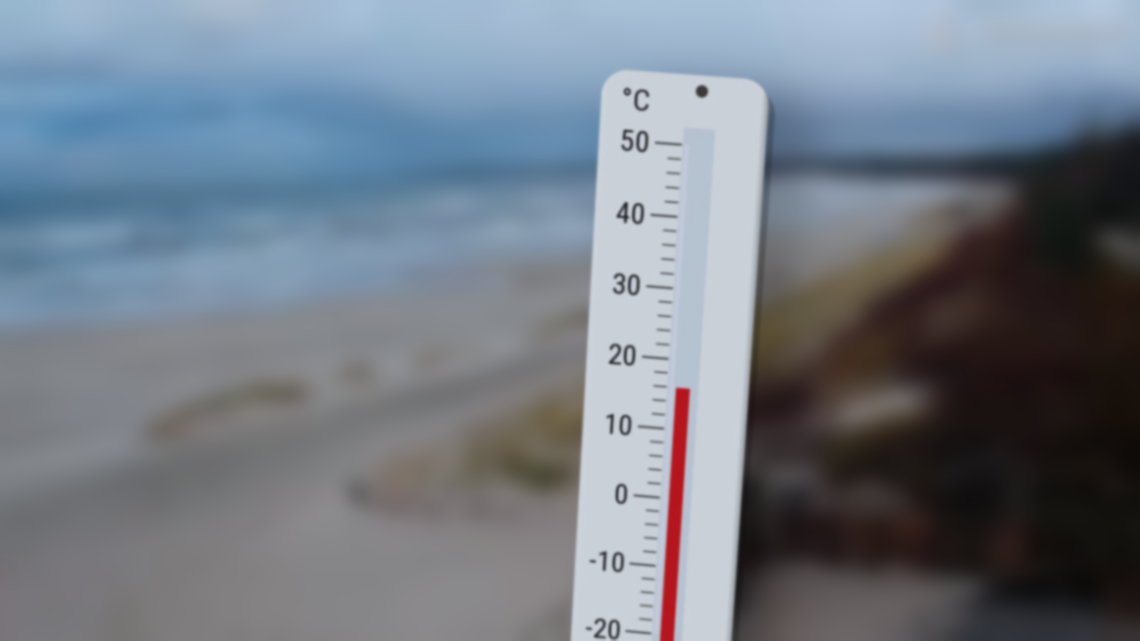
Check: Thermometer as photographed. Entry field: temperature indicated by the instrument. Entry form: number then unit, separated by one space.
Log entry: 16 °C
